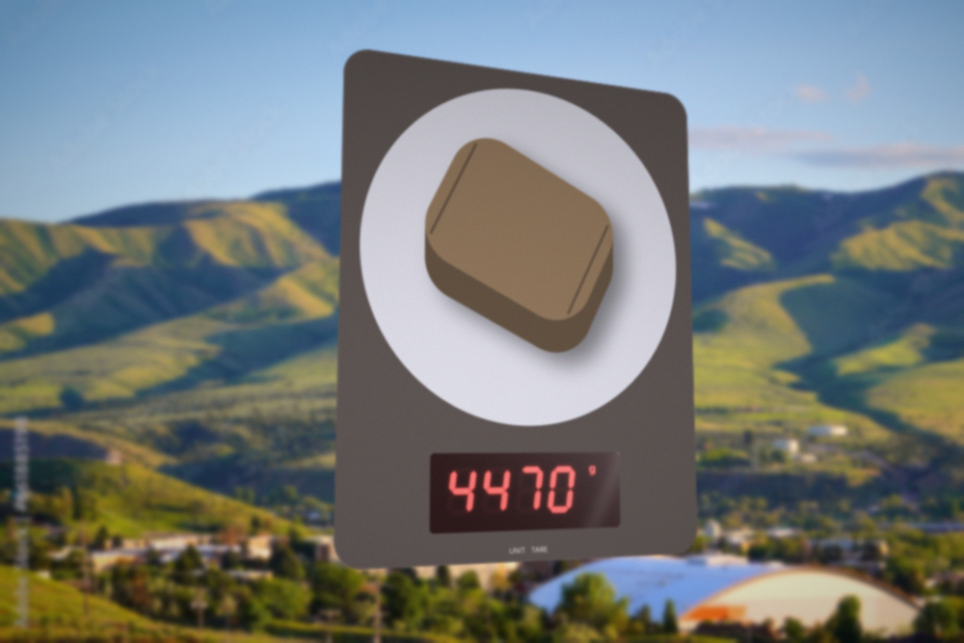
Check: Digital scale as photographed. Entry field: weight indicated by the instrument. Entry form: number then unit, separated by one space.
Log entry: 4470 g
